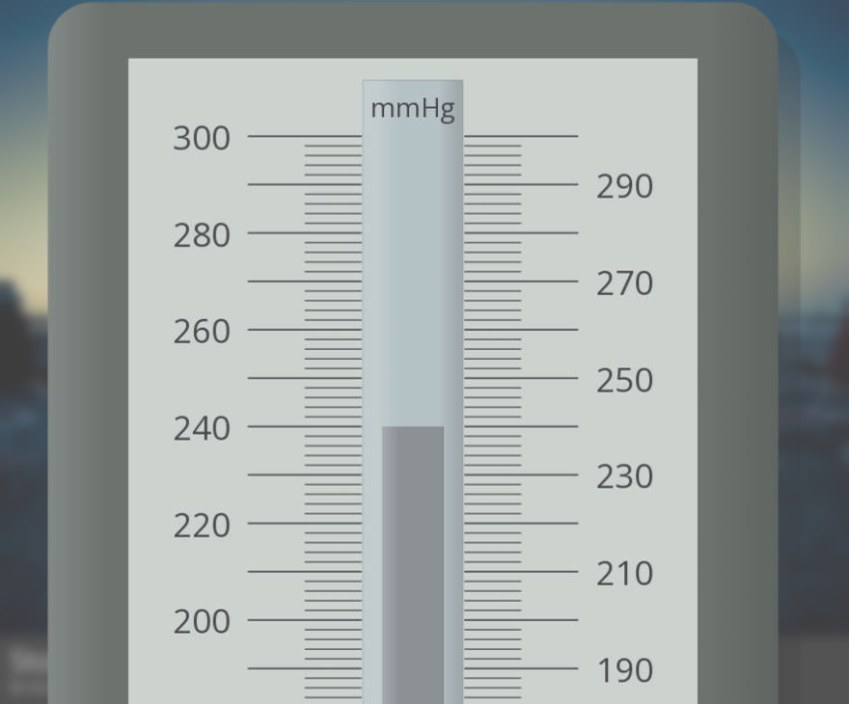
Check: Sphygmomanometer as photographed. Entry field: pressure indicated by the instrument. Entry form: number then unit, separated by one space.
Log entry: 240 mmHg
